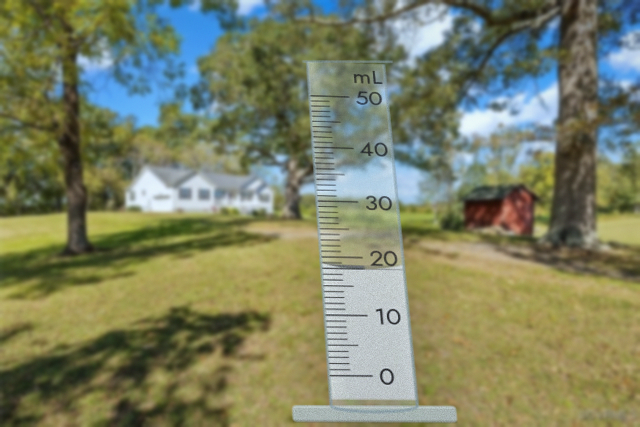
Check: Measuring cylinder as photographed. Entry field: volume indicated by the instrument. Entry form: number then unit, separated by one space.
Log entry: 18 mL
